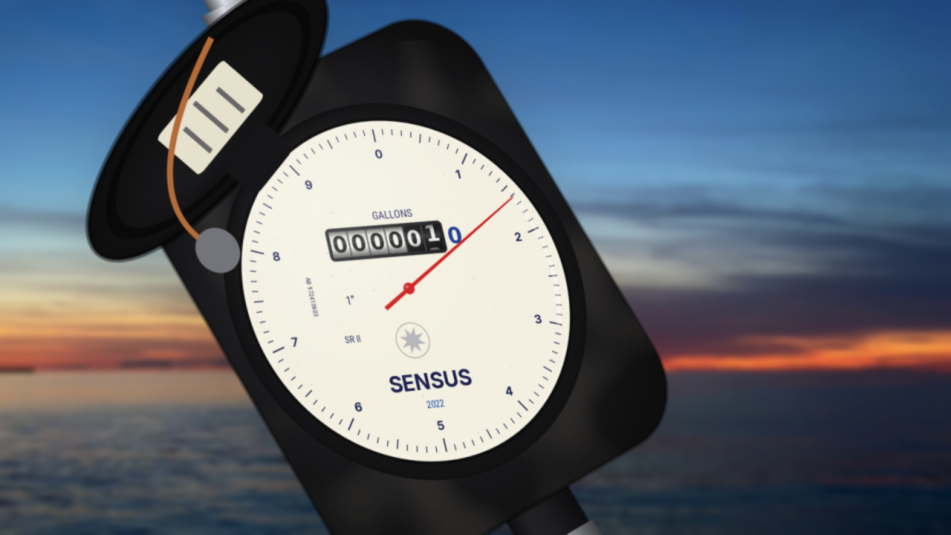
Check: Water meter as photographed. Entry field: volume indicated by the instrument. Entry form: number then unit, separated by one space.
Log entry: 11.6 gal
